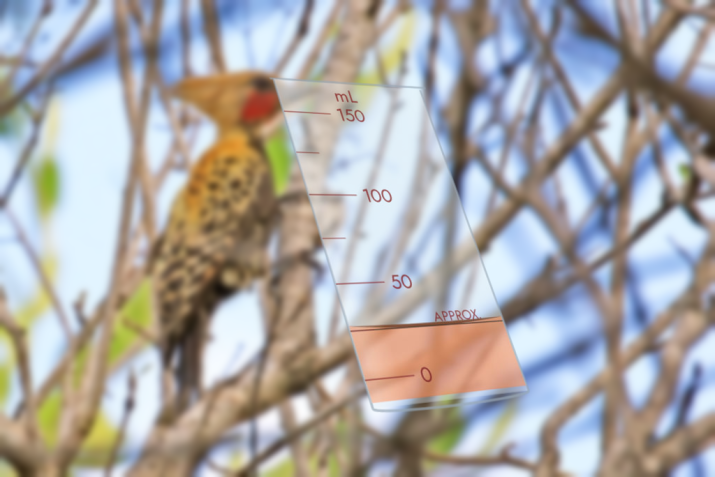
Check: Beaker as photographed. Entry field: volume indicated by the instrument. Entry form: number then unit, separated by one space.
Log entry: 25 mL
